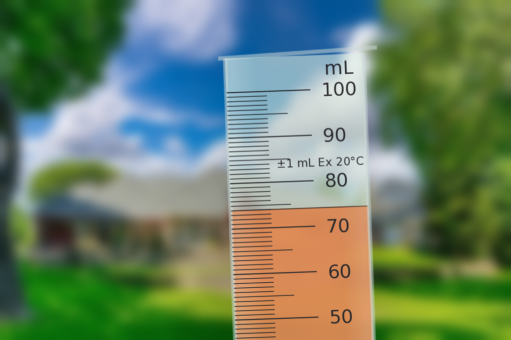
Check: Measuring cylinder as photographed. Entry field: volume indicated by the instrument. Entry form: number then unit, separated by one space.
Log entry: 74 mL
